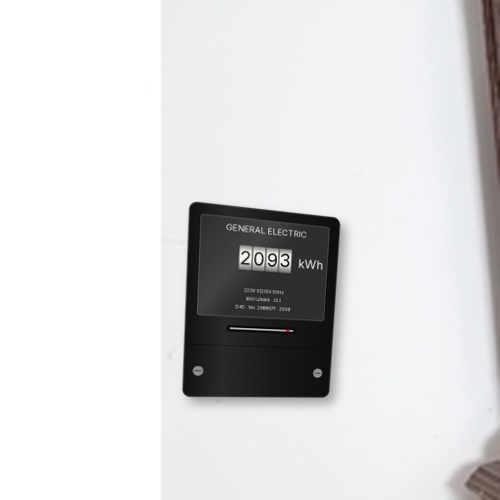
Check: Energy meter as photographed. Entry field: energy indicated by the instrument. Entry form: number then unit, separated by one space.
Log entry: 2093 kWh
